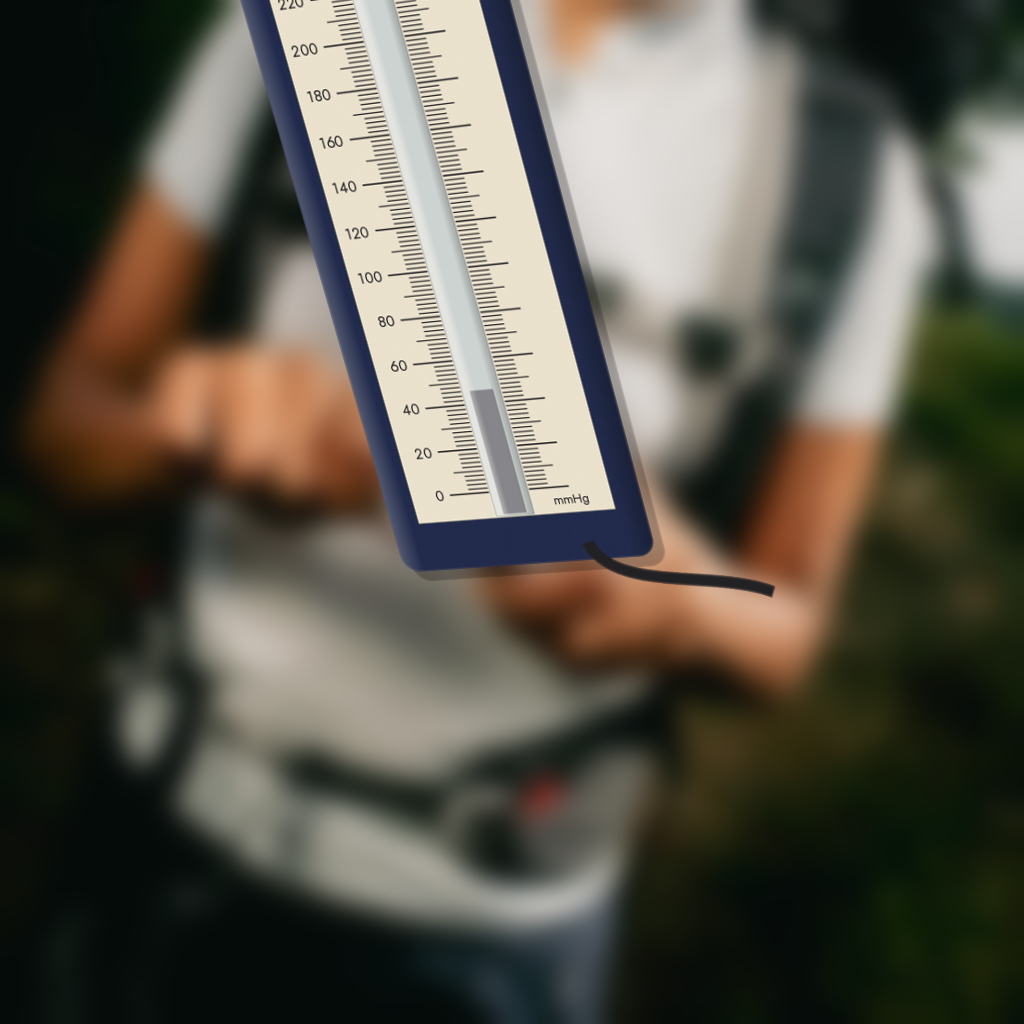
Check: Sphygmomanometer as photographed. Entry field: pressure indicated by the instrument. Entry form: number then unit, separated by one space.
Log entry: 46 mmHg
